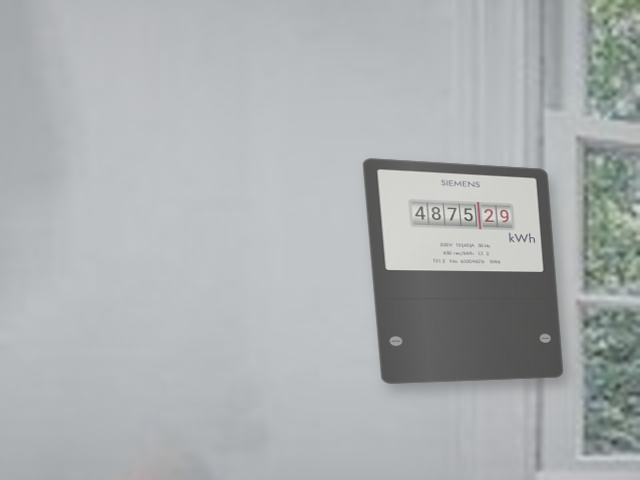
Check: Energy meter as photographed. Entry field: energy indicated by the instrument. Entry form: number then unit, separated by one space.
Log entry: 4875.29 kWh
